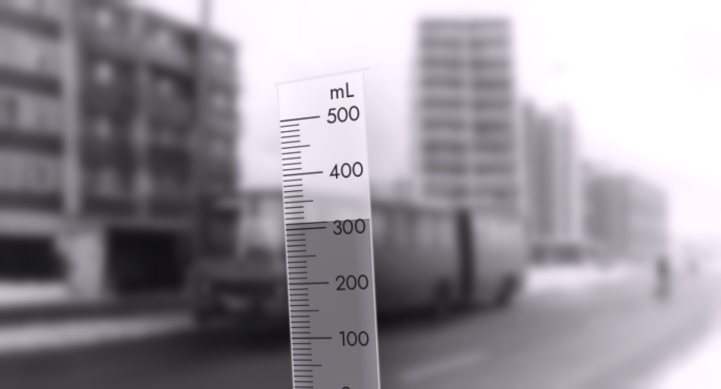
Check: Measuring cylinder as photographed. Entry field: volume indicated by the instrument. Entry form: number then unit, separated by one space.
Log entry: 310 mL
